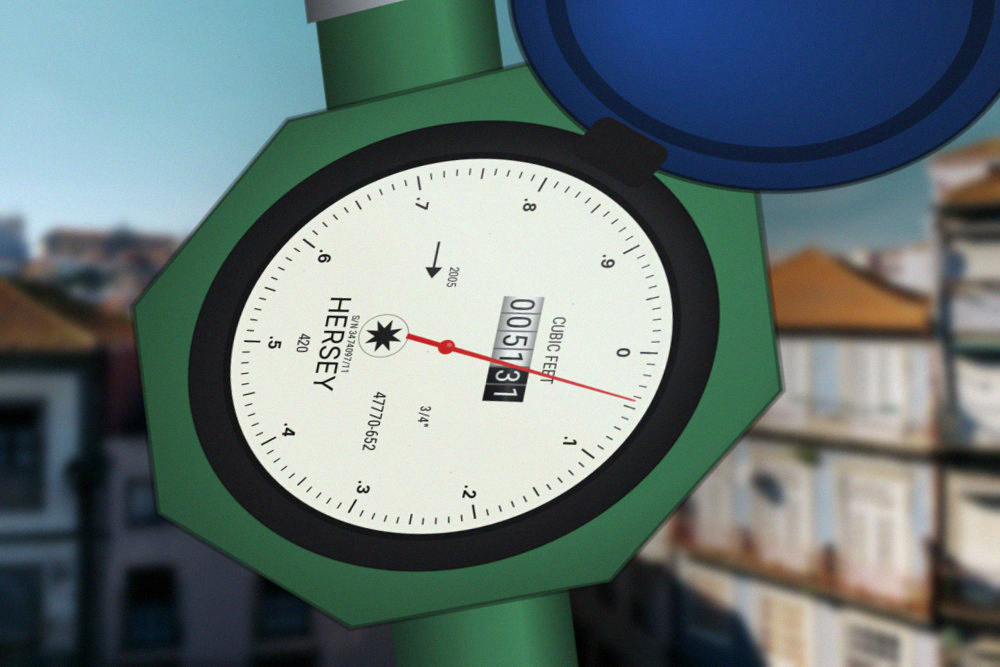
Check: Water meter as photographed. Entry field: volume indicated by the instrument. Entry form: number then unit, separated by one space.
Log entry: 5131.04 ft³
